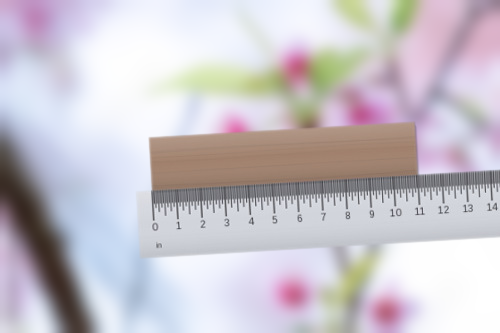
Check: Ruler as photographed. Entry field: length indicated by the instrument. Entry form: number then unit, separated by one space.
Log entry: 11 in
